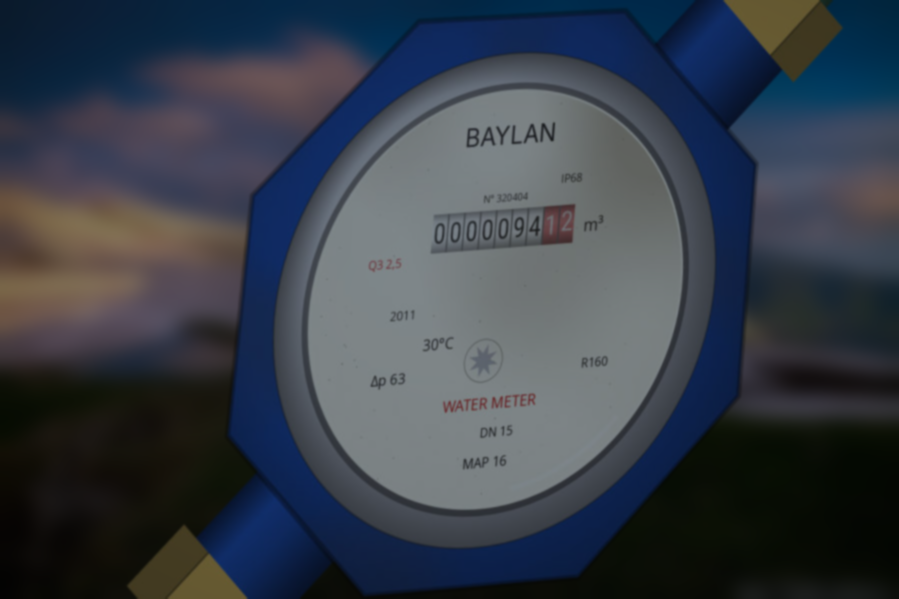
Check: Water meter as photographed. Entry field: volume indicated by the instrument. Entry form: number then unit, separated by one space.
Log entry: 94.12 m³
